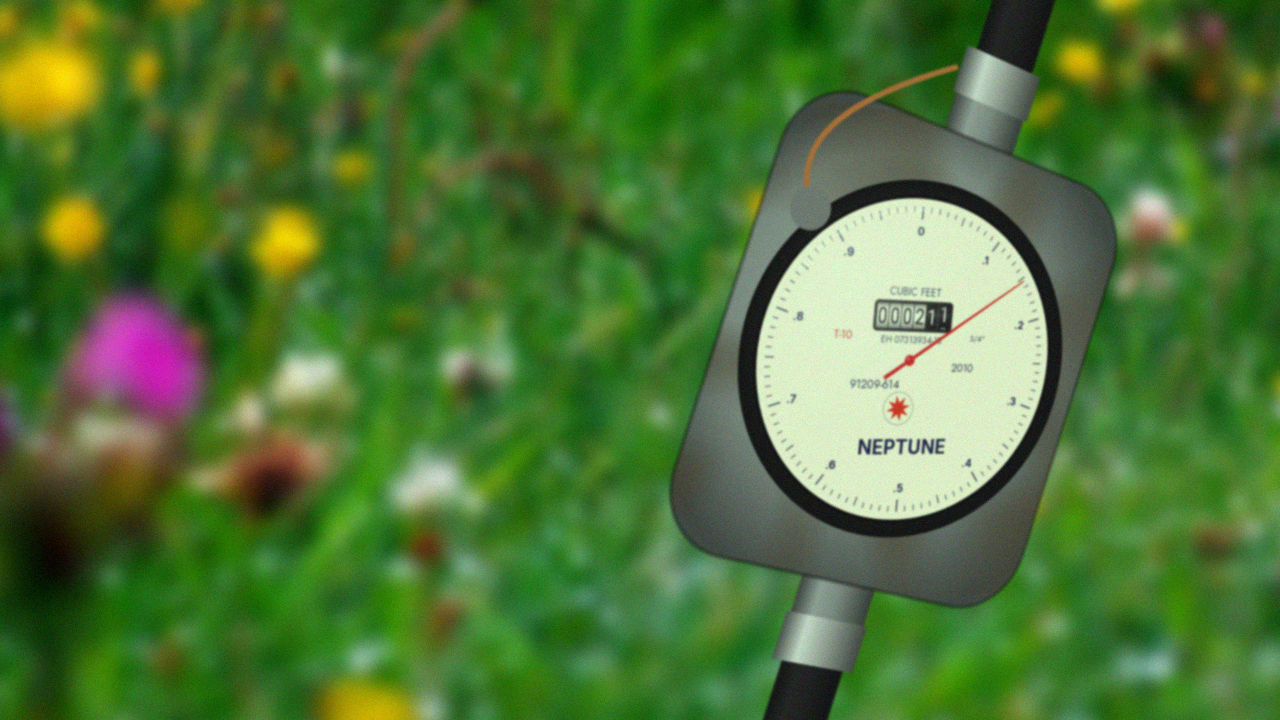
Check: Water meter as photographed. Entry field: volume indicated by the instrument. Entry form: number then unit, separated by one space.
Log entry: 211.15 ft³
